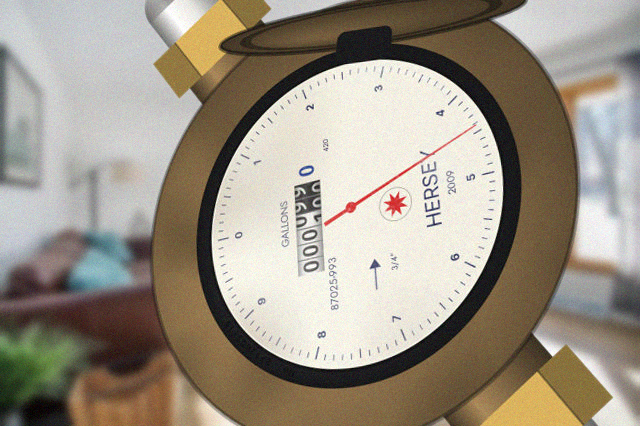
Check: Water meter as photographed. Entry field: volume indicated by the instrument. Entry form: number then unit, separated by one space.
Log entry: 994.4 gal
